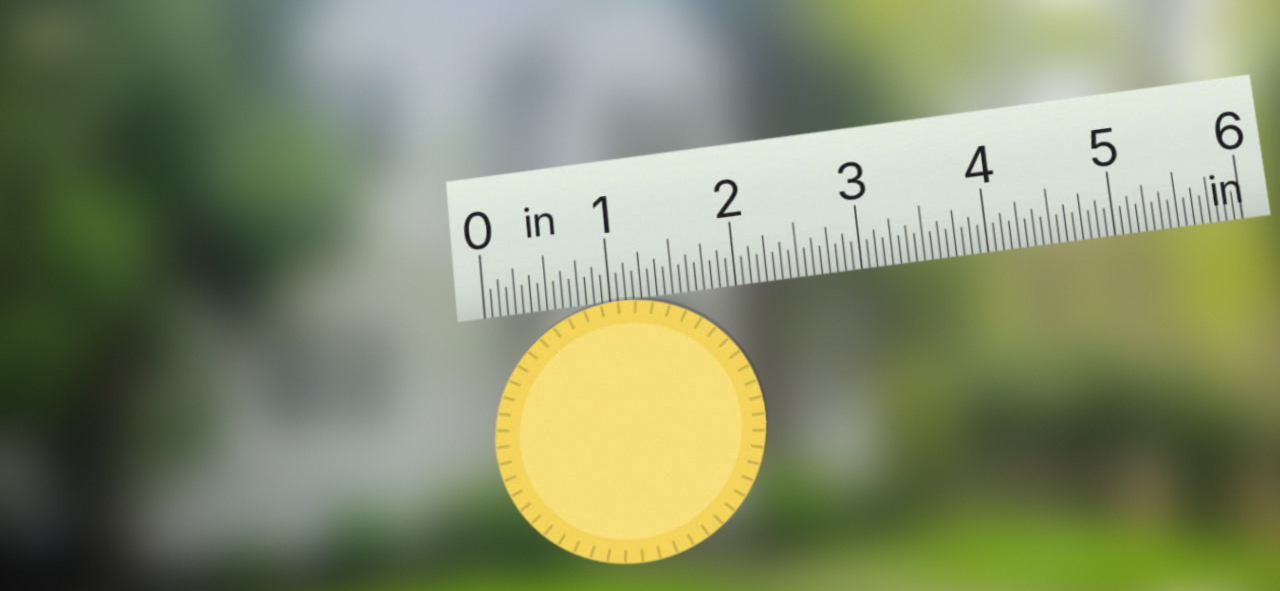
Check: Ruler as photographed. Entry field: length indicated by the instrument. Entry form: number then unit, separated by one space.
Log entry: 2.125 in
